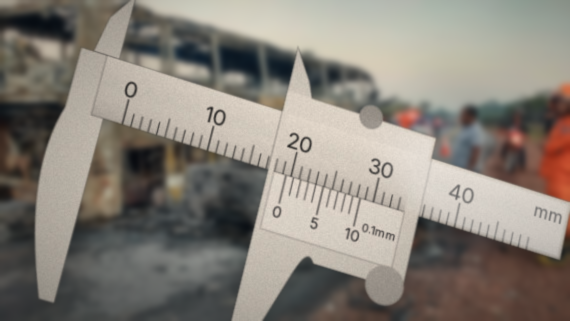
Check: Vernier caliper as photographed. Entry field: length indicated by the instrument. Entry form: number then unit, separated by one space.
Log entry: 19.4 mm
